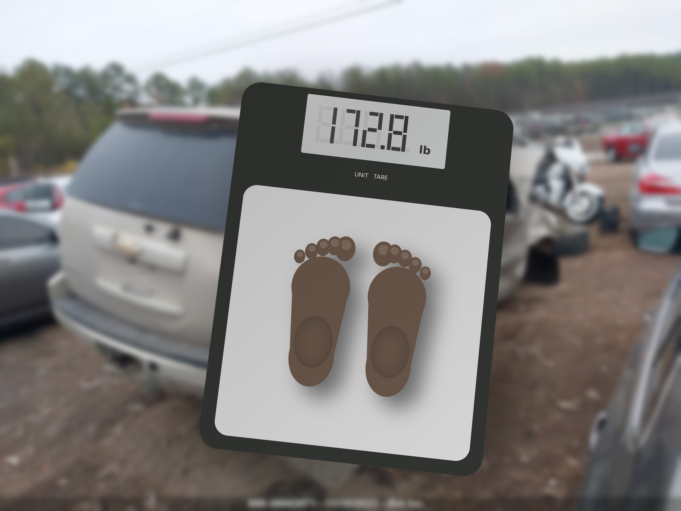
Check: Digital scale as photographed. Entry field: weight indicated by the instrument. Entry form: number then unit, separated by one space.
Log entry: 172.8 lb
